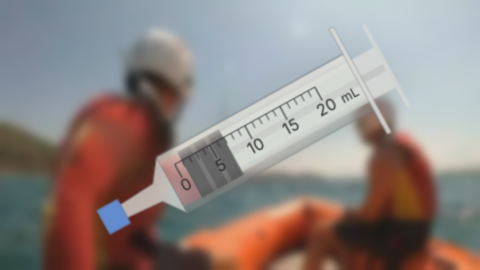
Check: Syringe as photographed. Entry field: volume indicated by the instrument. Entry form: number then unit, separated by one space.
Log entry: 1 mL
